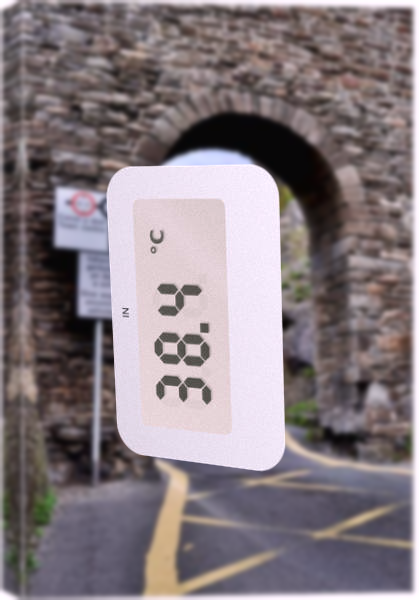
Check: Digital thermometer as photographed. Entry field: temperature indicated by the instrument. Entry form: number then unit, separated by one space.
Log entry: 38.4 °C
